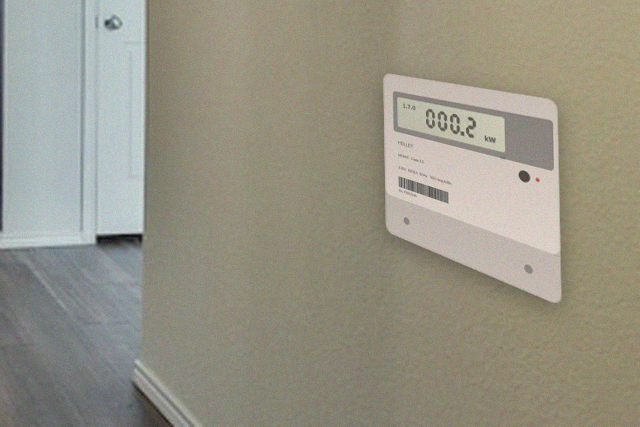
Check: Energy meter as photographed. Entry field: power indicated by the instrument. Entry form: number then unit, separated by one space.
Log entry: 0.2 kW
